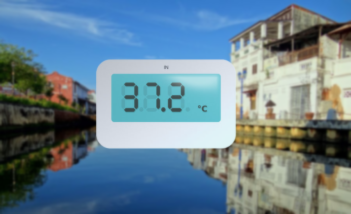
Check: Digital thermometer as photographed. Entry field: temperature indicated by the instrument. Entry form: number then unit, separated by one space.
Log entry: 37.2 °C
